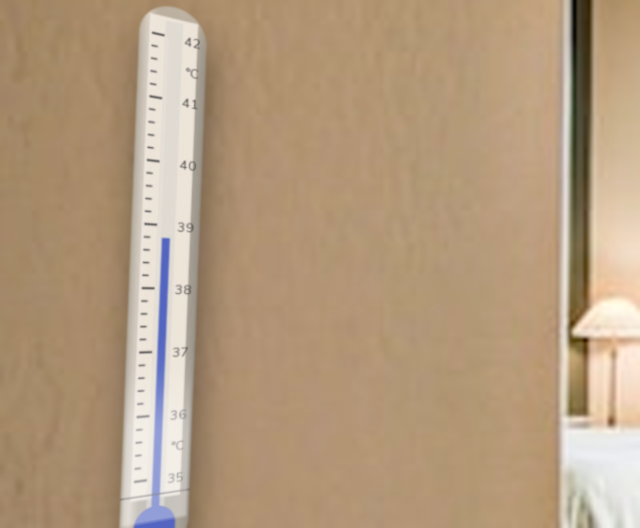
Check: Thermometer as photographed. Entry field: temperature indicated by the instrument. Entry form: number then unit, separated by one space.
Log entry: 38.8 °C
